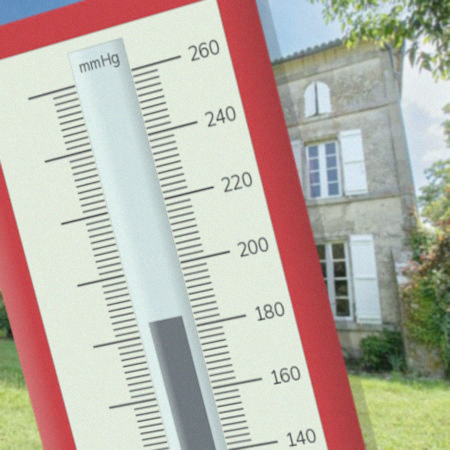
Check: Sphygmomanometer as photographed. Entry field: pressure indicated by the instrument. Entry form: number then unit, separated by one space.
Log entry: 184 mmHg
